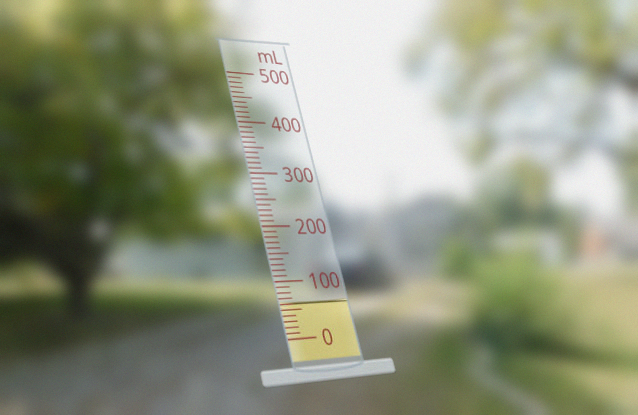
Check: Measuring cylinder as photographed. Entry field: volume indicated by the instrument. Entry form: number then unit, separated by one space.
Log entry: 60 mL
